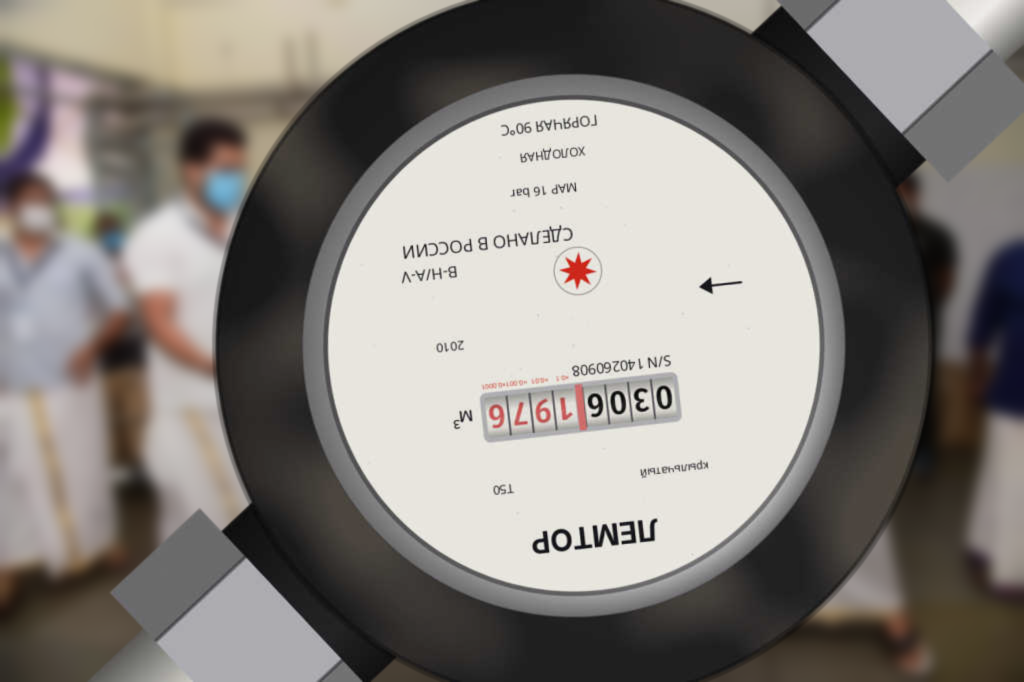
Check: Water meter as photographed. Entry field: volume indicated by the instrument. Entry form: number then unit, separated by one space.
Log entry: 306.1976 m³
